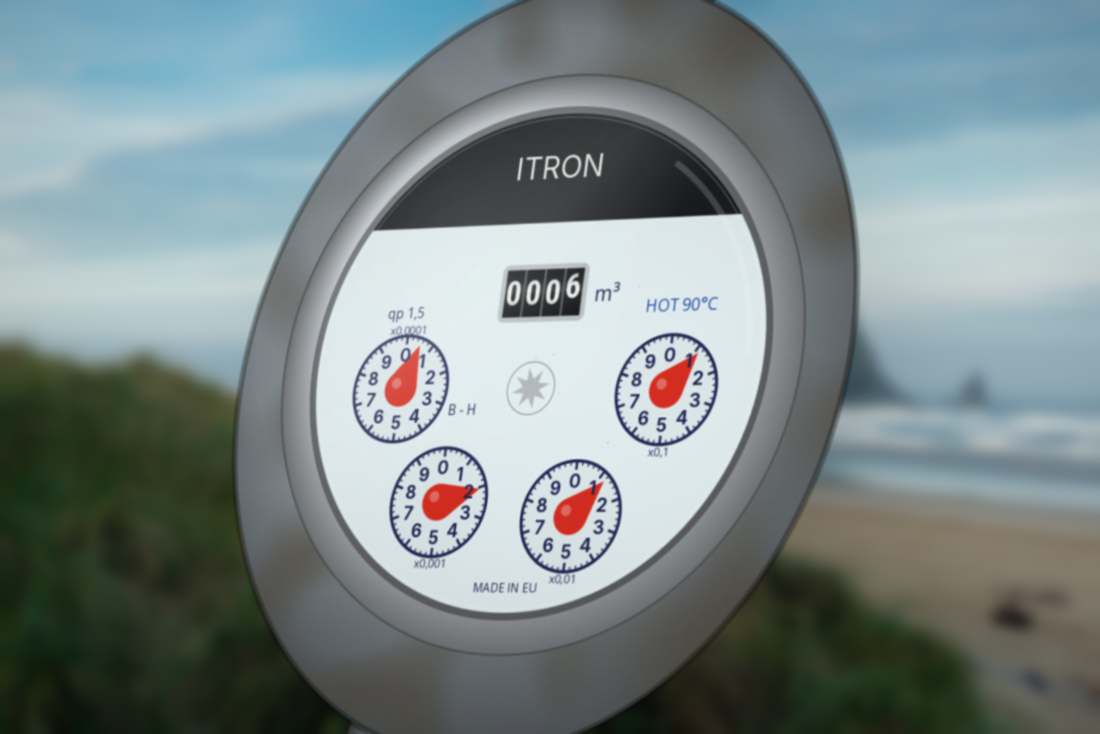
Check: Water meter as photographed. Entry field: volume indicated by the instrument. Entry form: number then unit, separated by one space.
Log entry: 6.1120 m³
